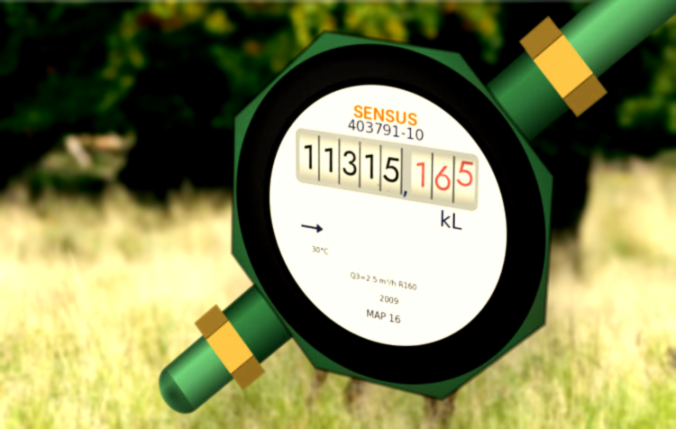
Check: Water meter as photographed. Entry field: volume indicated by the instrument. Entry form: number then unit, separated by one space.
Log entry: 11315.165 kL
